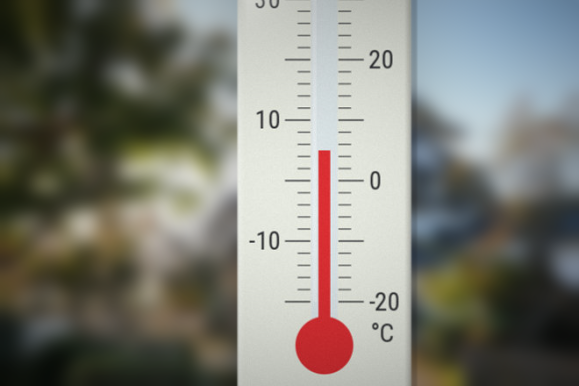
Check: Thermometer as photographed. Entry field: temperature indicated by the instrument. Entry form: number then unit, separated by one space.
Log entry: 5 °C
